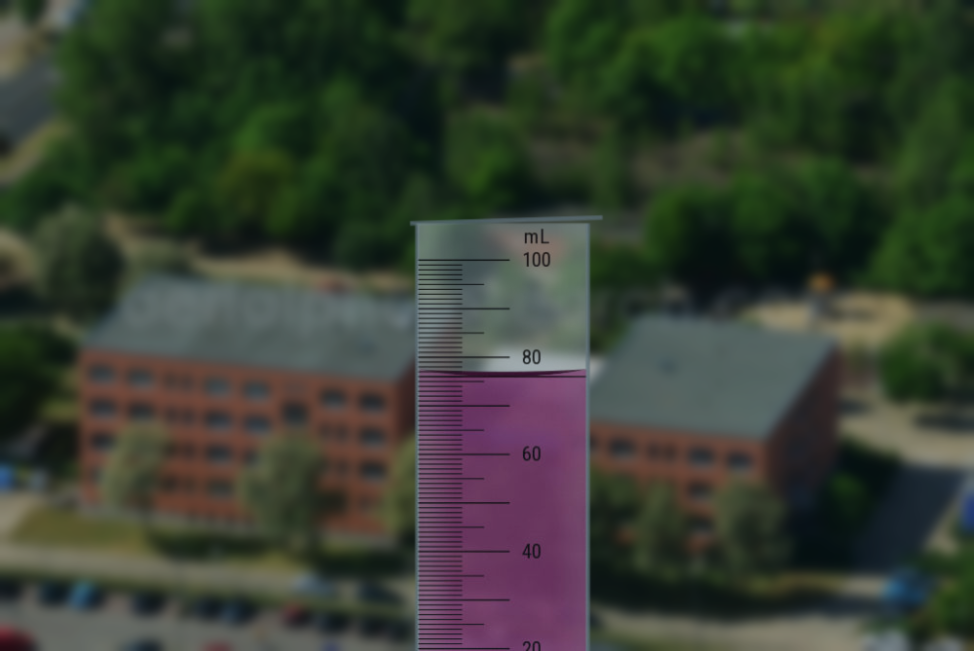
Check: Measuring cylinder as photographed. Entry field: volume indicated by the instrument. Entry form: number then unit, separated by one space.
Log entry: 76 mL
